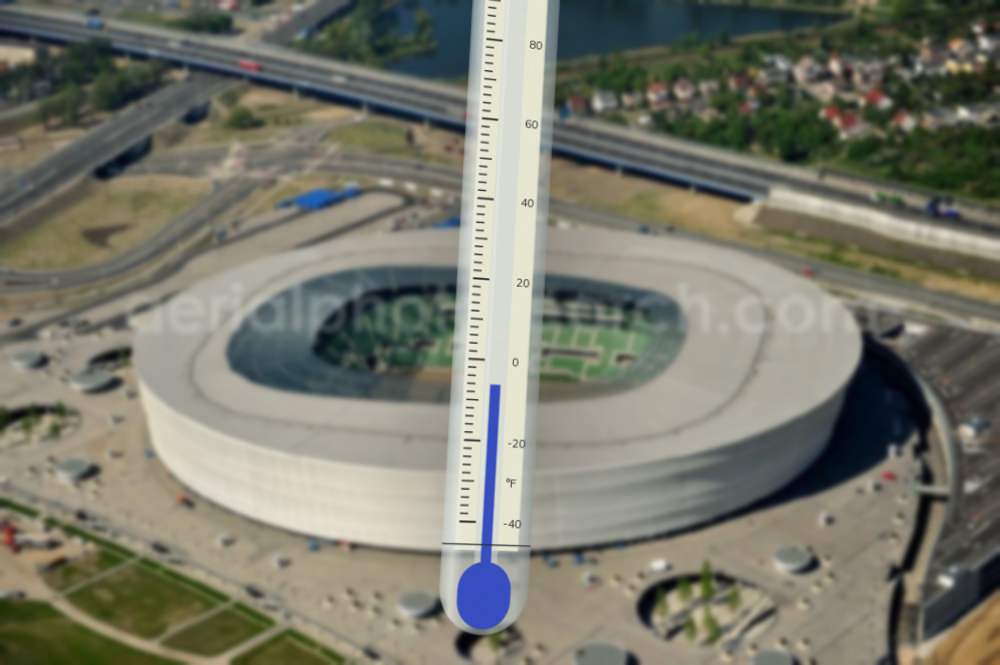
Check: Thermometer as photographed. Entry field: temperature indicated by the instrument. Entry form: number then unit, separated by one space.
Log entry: -6 °F
